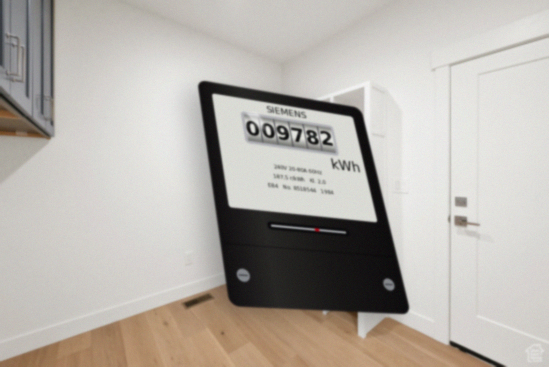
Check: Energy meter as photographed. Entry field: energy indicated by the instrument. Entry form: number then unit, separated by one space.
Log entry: 9782 kWh
